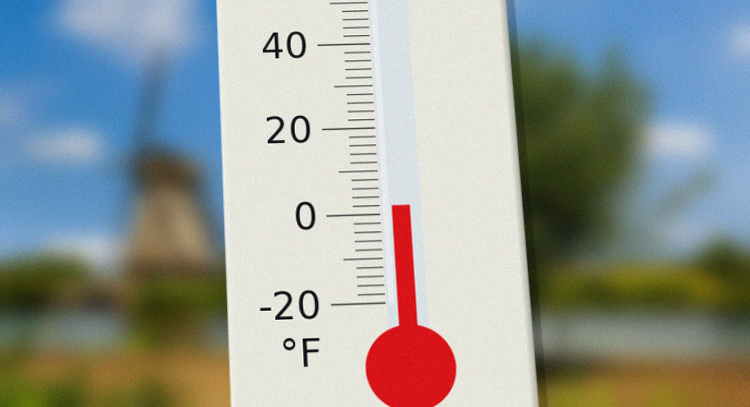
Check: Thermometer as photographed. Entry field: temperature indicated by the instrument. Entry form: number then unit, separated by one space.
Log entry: 2 °F
